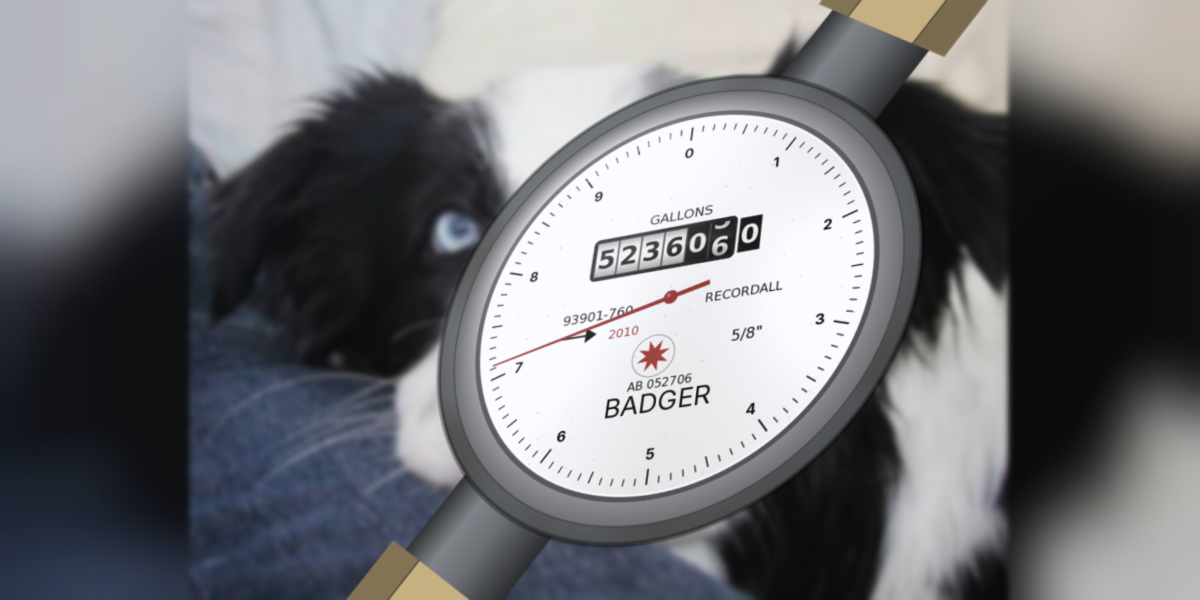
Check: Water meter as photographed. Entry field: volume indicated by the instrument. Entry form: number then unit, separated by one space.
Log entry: 5236057.1 gal
